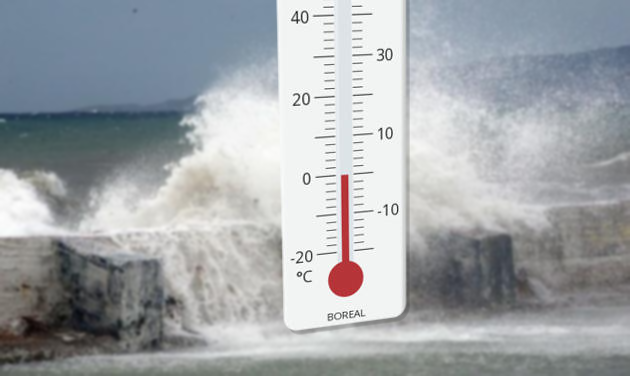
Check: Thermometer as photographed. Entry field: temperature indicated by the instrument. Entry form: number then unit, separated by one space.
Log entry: 0 °C
